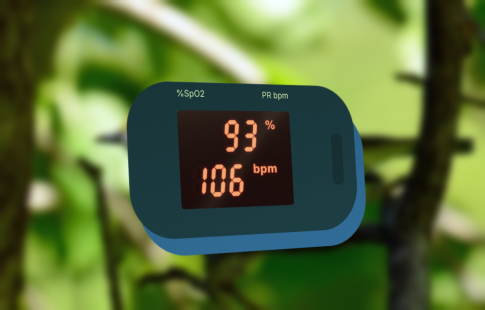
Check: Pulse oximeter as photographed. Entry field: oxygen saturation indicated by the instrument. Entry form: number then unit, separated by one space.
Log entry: 93 %
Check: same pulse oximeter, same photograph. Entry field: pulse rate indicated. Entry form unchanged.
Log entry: 106 bpm
